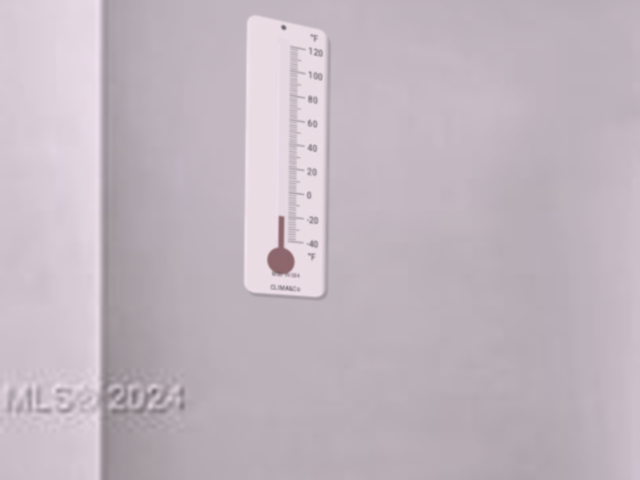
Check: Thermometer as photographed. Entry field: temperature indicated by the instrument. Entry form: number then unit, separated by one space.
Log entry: -20 °F
